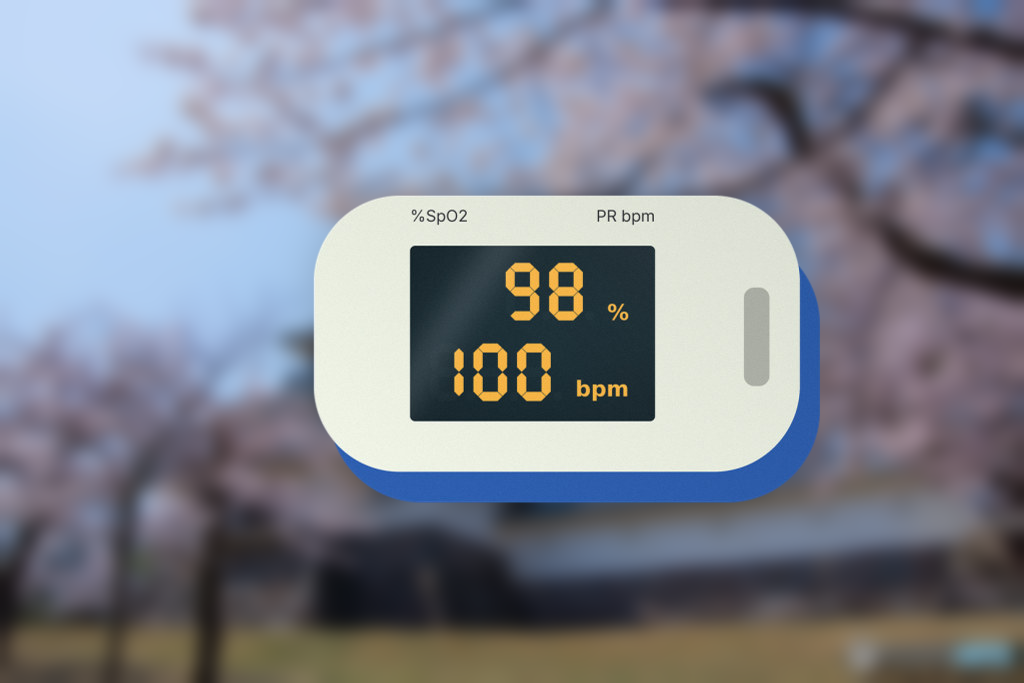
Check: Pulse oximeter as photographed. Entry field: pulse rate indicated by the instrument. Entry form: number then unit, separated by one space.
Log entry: 100 bpm
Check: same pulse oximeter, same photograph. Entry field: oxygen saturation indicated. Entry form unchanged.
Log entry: 98 %
